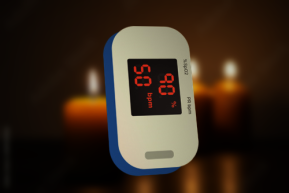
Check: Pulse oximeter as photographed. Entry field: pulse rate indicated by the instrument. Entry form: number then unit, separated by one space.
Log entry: 50 bpm
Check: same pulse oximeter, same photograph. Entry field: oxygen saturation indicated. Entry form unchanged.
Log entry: 90 %
